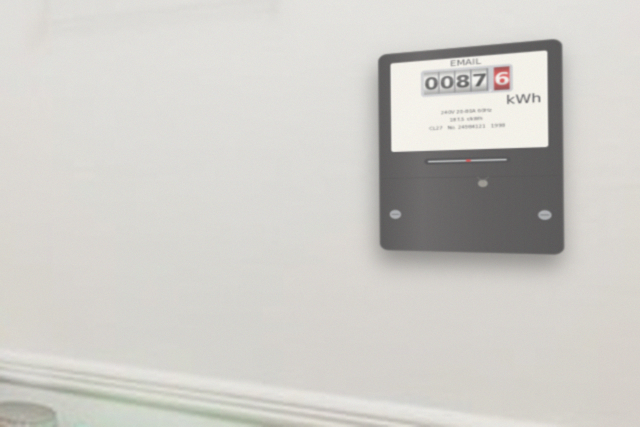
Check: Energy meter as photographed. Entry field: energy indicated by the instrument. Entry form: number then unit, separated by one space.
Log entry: 87.6 kWh
